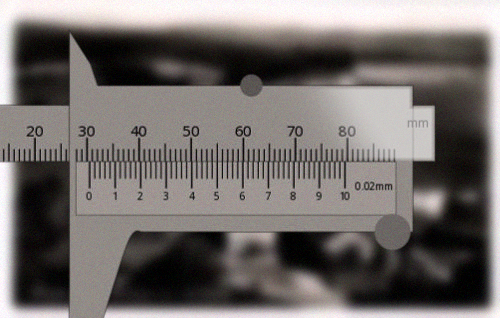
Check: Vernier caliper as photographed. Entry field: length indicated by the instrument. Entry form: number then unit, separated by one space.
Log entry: 30.5 mm
